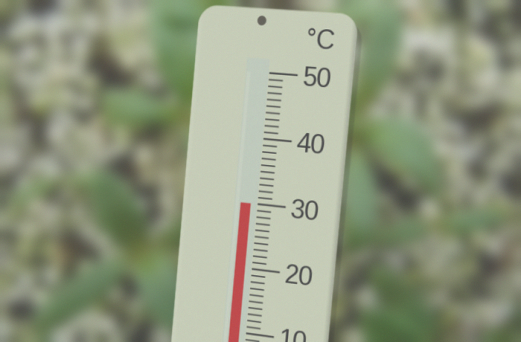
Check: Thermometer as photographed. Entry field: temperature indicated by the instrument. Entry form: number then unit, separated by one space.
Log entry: 30 °C
